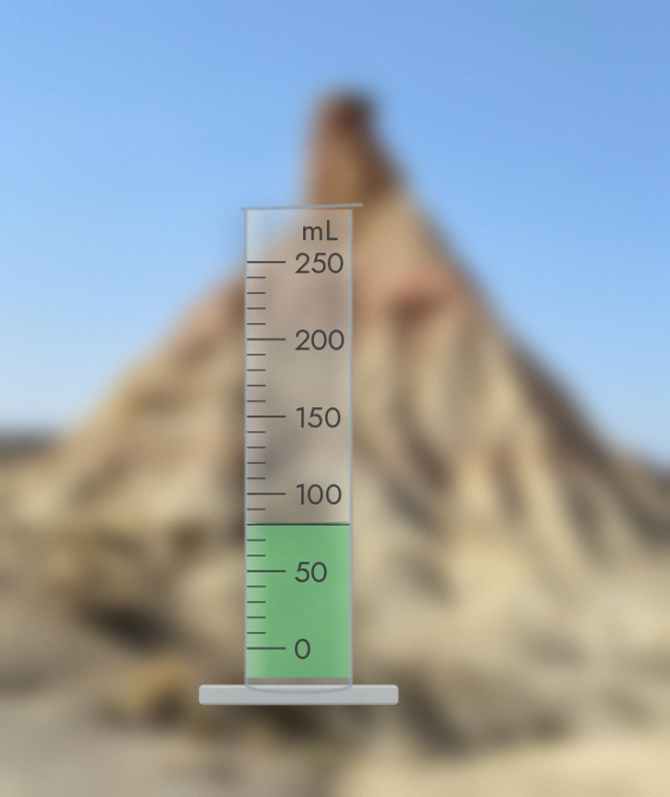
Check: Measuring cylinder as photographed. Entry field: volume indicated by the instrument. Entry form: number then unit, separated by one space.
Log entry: 80 mL
